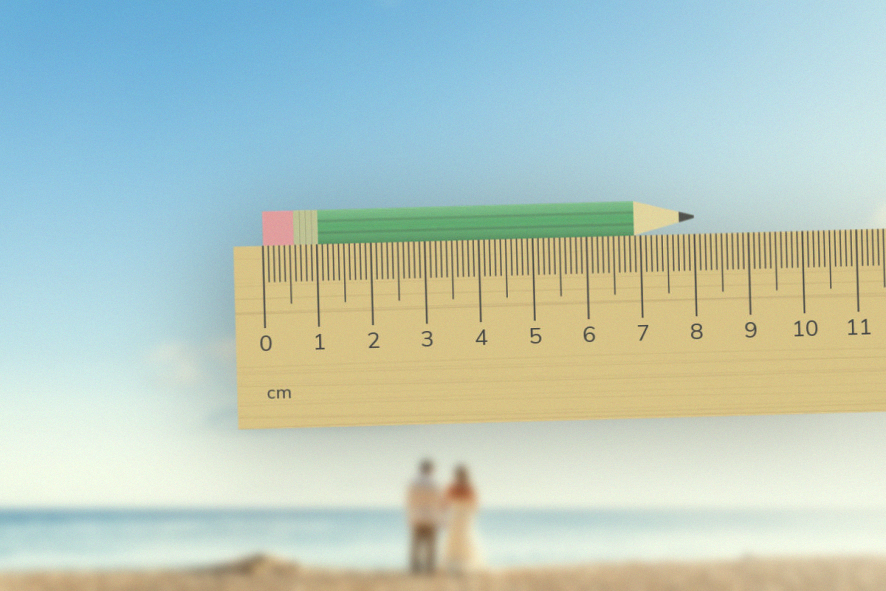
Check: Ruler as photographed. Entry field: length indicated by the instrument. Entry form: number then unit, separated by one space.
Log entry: 8 cm
